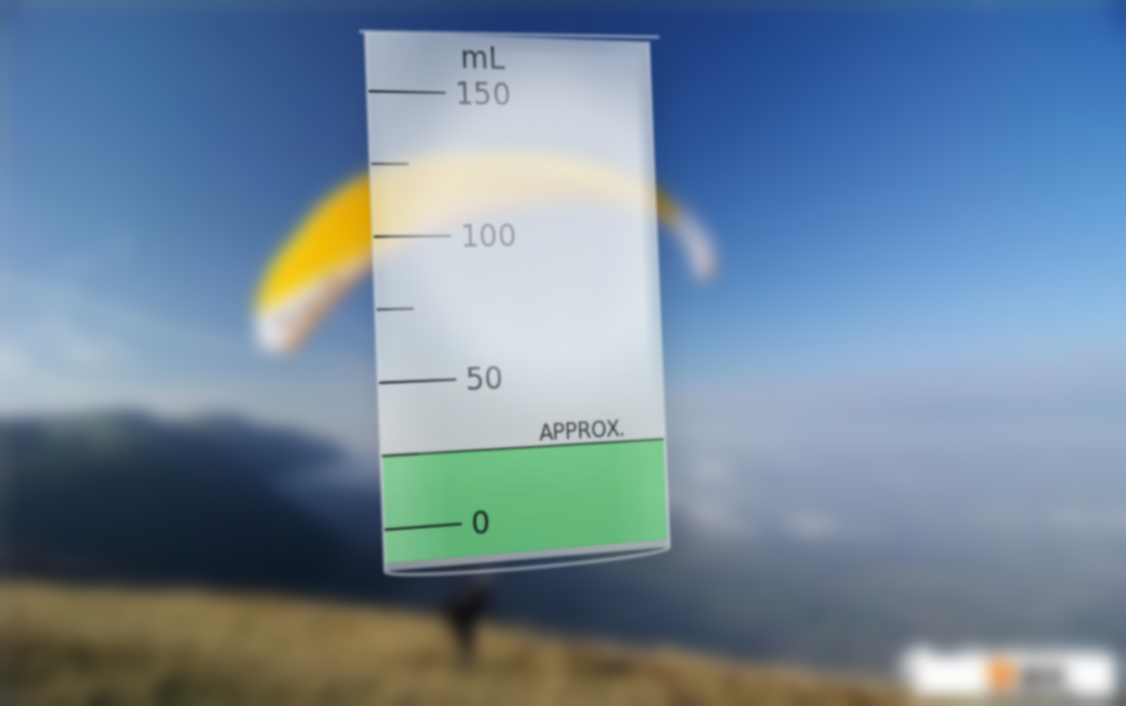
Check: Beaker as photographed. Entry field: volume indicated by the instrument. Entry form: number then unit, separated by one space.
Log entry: 25 mL
